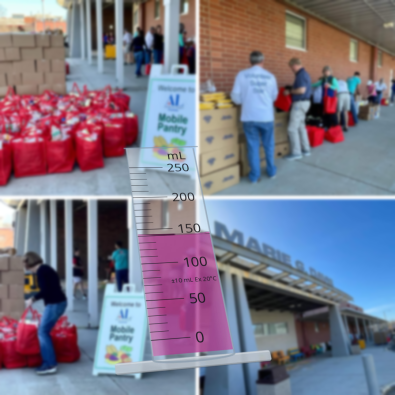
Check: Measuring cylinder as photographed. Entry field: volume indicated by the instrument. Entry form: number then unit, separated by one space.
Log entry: 140 mL
